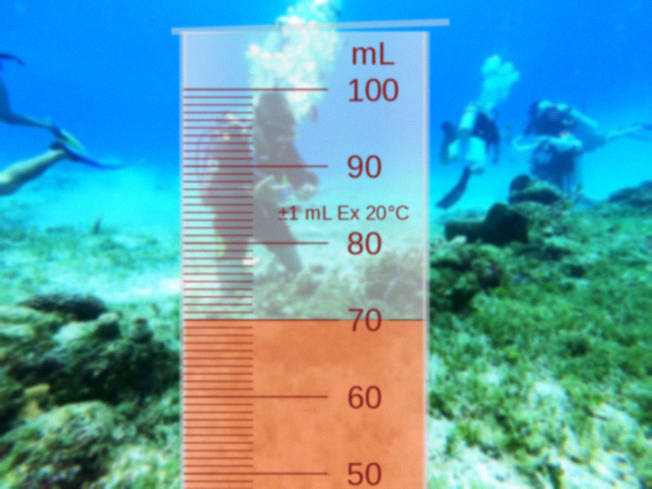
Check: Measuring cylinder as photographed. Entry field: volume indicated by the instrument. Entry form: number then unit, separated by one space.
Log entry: 70 mL
